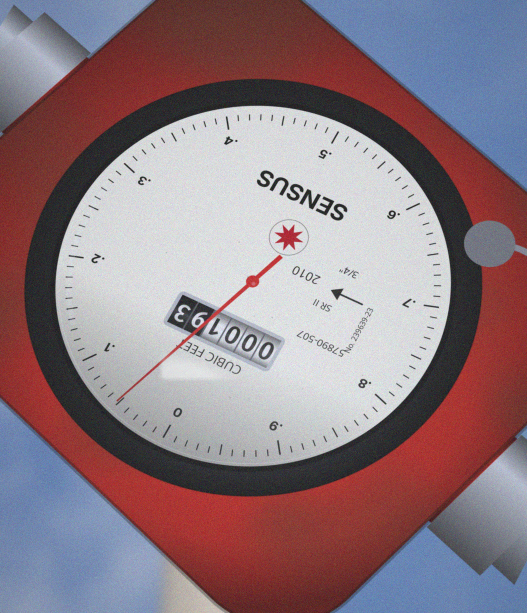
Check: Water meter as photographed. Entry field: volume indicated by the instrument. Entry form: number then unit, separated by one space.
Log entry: 193.05 ft³
